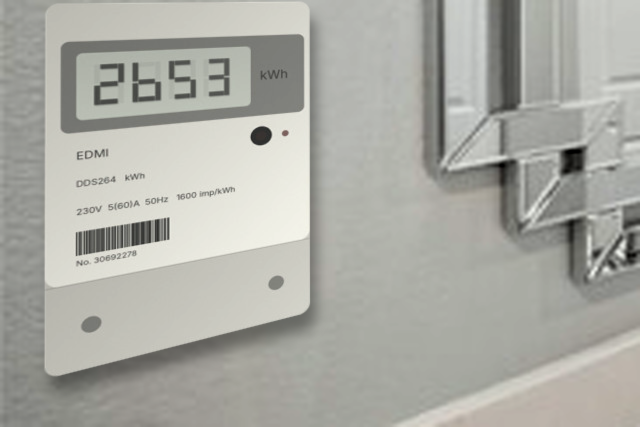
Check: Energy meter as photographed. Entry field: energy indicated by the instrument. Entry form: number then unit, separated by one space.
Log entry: 2653 kWh
